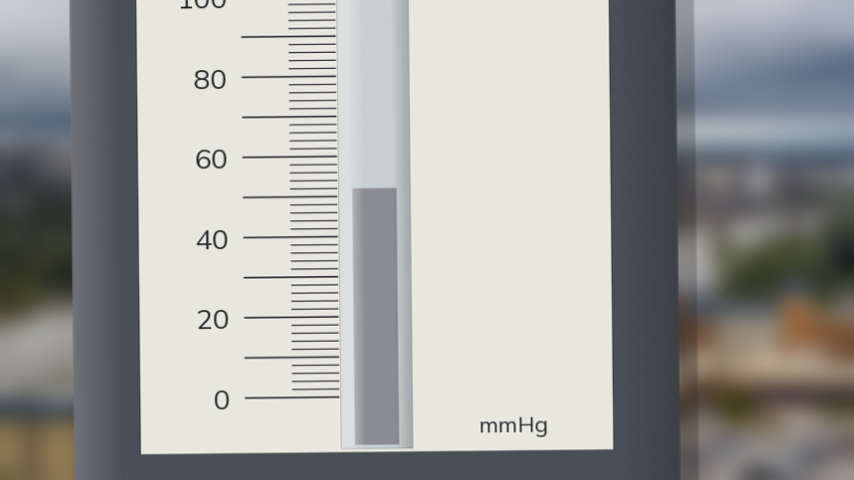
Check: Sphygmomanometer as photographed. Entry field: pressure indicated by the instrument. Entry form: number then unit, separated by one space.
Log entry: 52 mmHg
